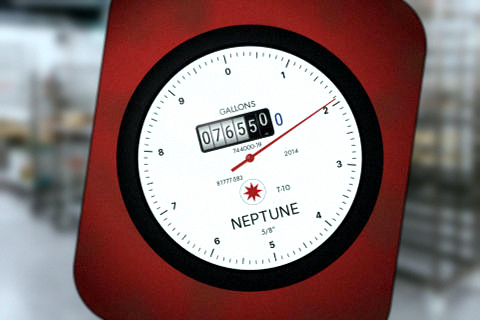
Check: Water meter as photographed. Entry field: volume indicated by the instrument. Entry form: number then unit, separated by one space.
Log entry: 765501.9 gal
